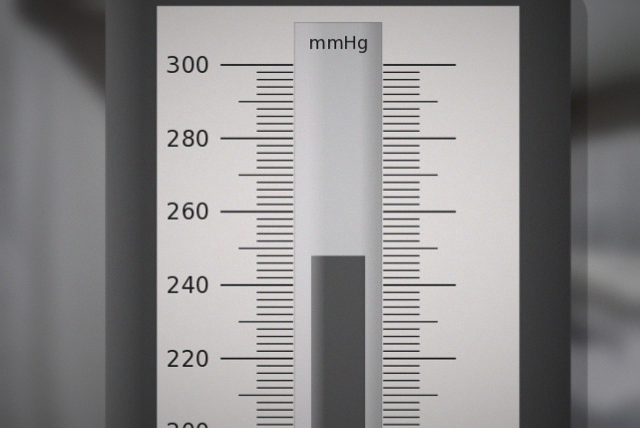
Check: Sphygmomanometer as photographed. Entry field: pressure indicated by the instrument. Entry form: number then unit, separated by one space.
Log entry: 248 mmHg
